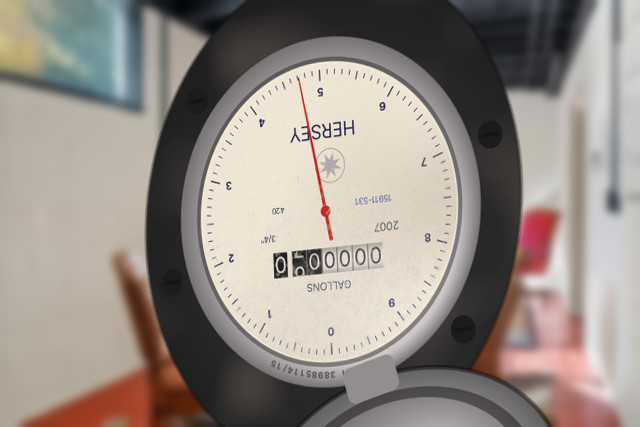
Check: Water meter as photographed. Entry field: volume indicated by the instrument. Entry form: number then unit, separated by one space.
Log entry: 64.7 gal
